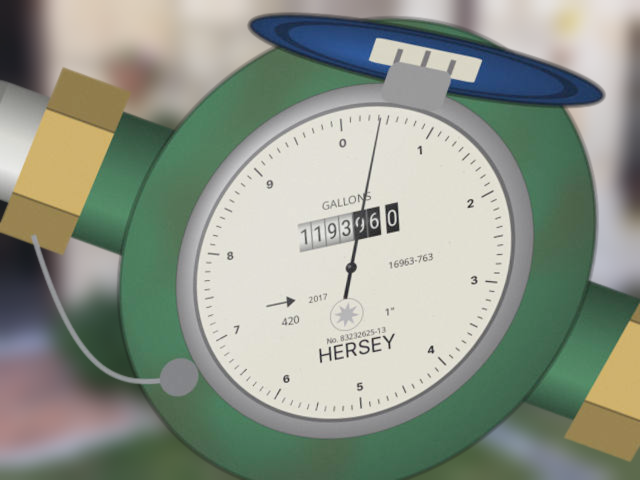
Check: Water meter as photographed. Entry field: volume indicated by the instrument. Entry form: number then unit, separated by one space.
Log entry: 1193960.4 gal
